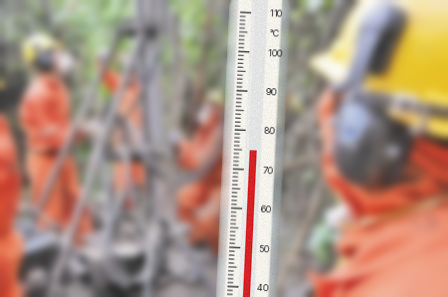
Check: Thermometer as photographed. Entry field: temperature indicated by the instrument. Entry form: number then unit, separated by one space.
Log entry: 75 °C
